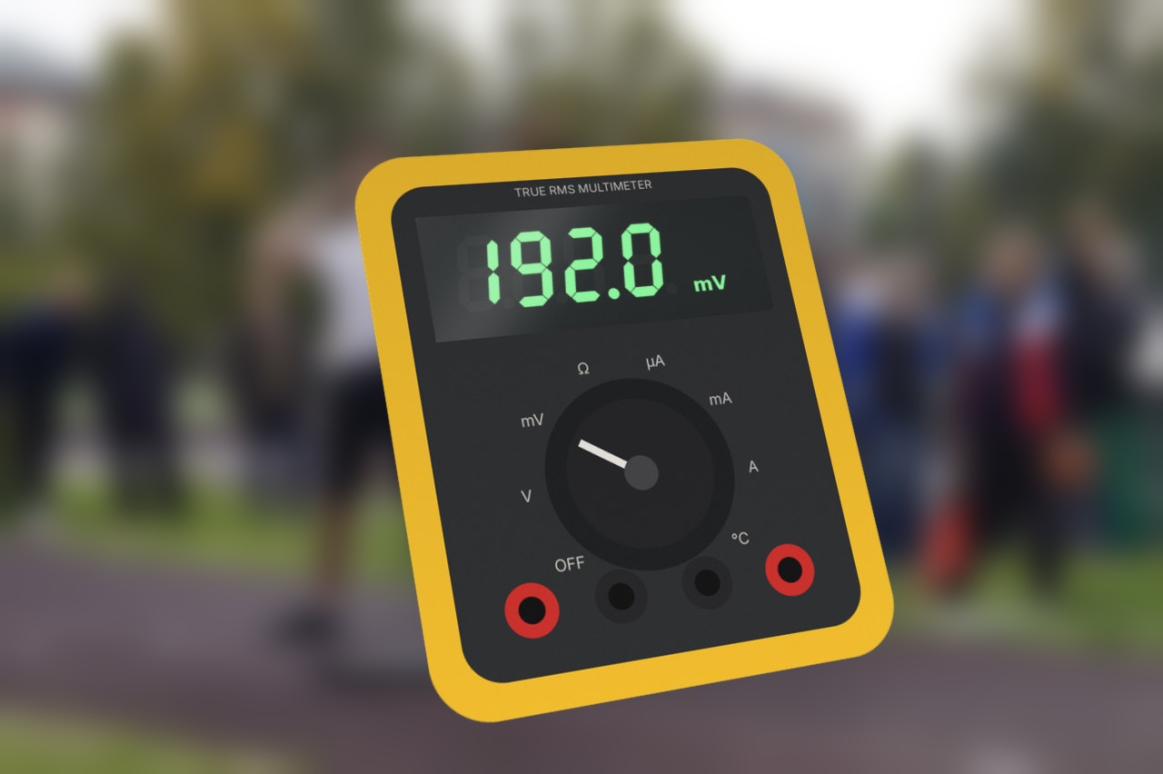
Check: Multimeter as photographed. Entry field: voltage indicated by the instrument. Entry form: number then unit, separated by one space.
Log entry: 192.0 mV
